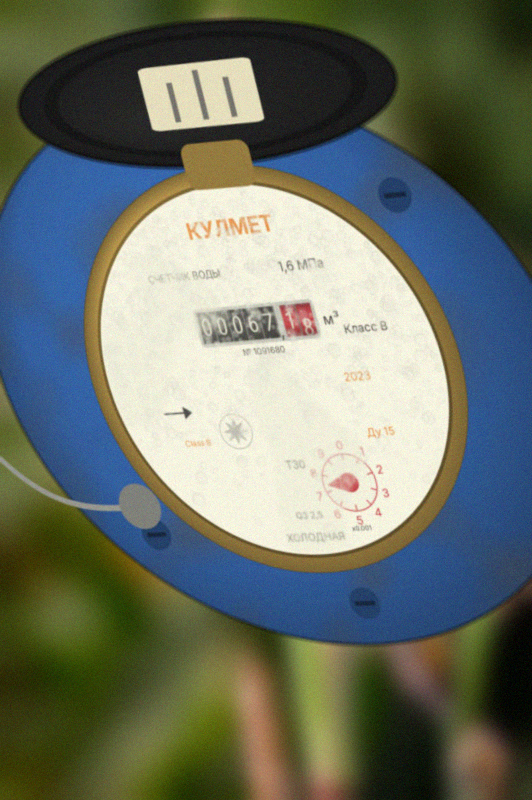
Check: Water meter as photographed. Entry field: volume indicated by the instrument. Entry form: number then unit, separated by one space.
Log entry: 67.177 m³
